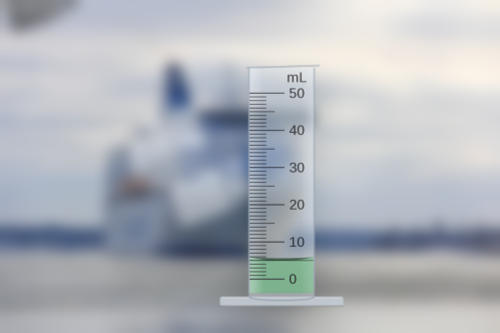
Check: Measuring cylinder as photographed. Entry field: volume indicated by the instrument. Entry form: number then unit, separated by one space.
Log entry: 5 mL
